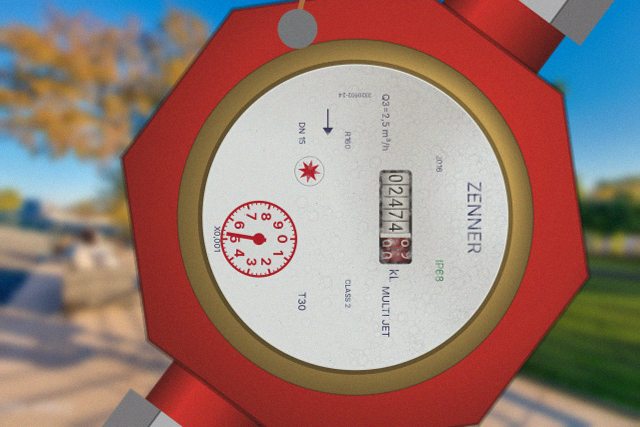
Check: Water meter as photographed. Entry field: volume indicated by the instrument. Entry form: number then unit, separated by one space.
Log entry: 2474.895 kL
